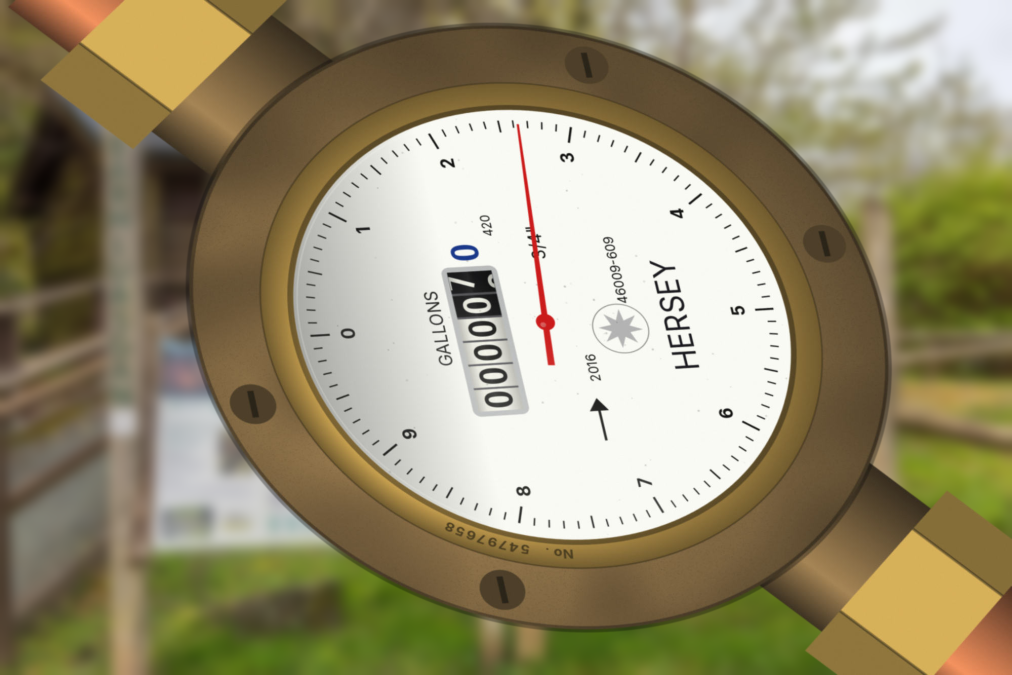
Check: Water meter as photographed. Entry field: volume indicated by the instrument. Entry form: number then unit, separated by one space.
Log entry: 72.6 gal
